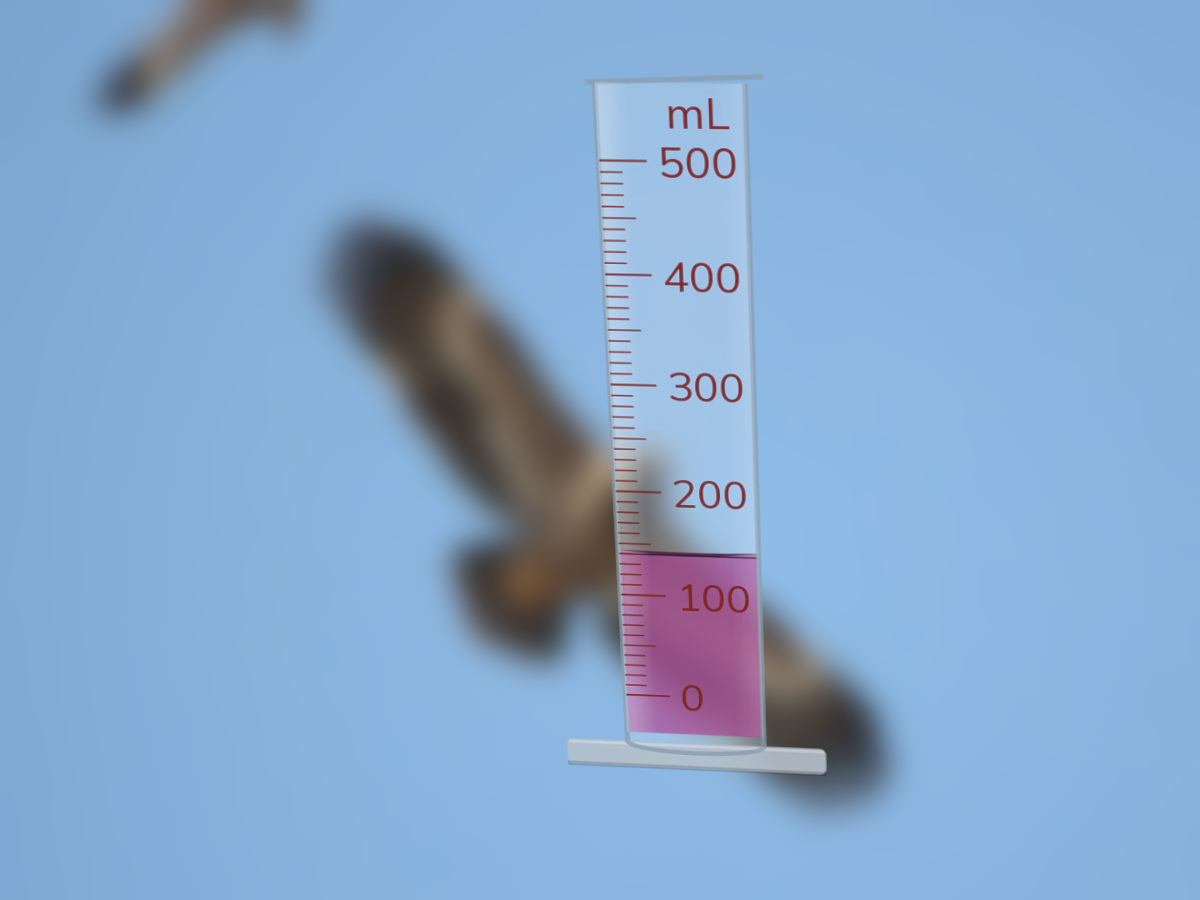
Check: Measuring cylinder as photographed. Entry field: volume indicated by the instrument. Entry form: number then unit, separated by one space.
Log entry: 140 mL
